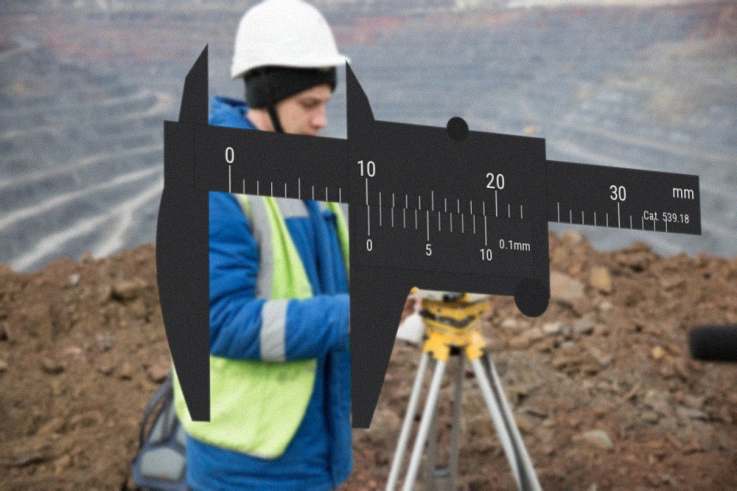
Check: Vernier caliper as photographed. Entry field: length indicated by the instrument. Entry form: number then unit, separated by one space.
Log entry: 10.1 mm
